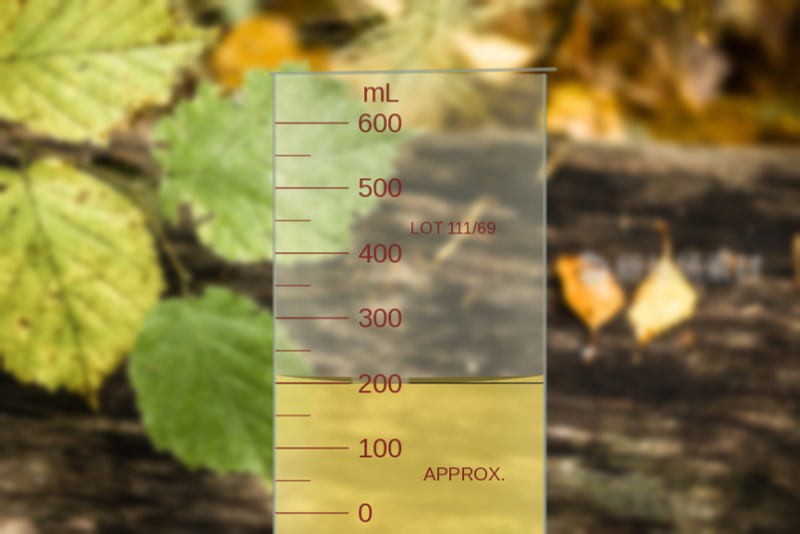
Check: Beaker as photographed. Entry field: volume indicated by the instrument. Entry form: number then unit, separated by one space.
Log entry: 200 mL
